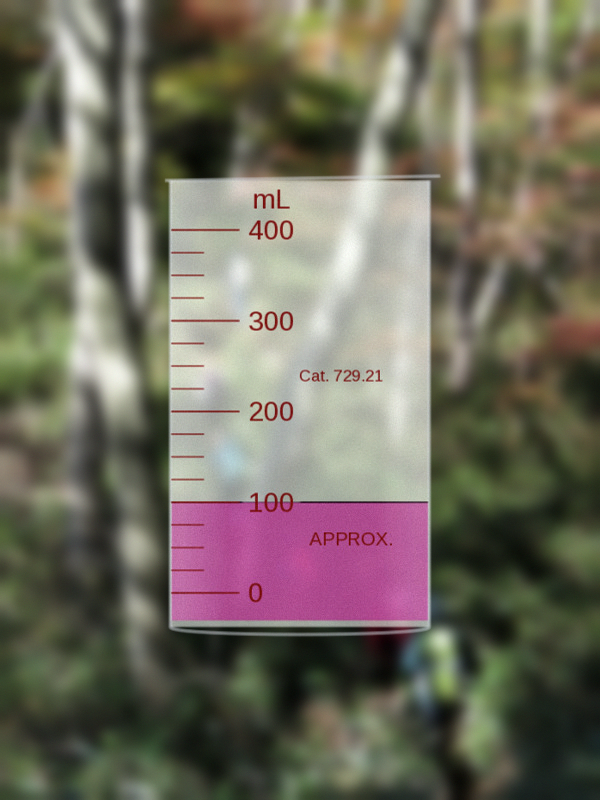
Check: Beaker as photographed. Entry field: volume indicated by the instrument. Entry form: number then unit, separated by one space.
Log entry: 100 mL
